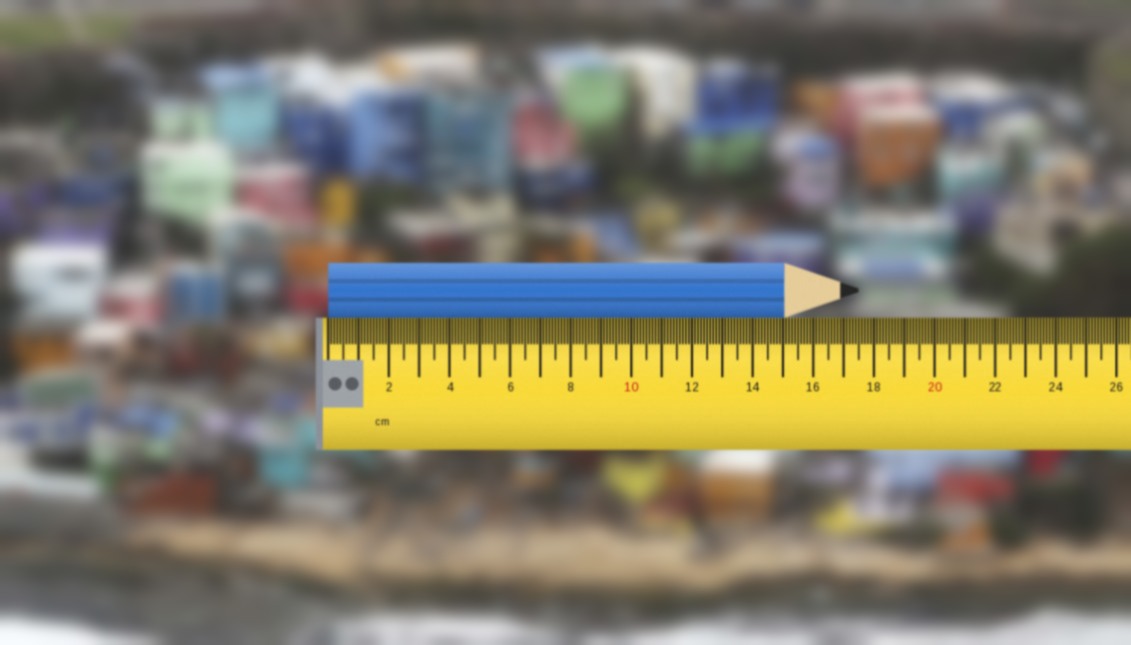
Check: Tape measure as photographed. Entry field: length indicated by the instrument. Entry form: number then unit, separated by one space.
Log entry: 17.5 cm
